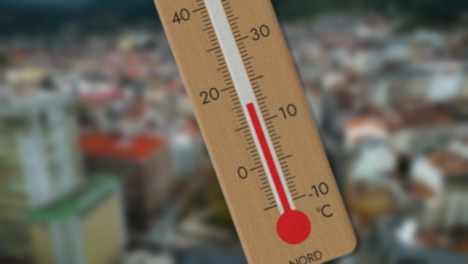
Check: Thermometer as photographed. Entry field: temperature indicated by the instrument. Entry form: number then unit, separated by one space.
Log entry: 15 °C
